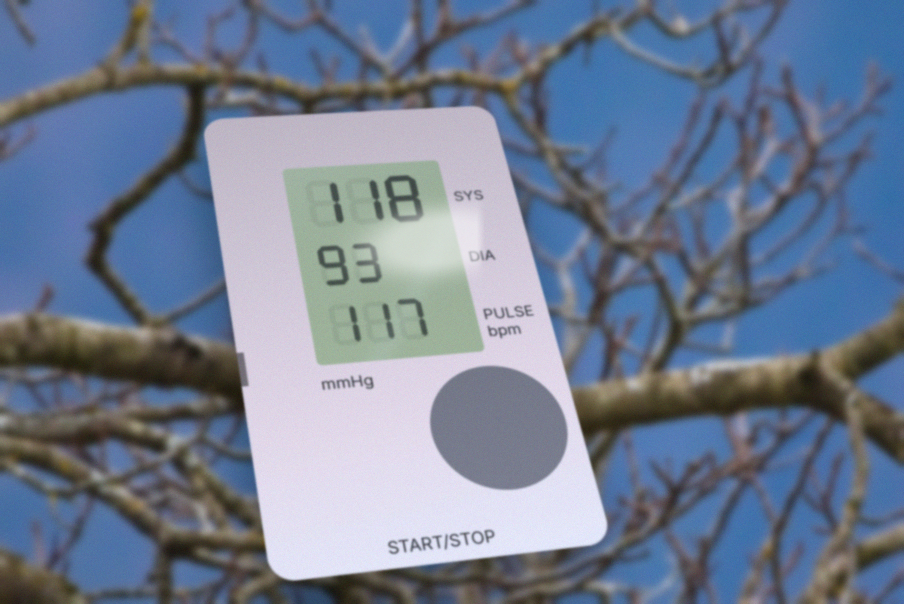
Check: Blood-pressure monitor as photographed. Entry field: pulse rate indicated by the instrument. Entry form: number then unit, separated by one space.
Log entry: 117 bpm
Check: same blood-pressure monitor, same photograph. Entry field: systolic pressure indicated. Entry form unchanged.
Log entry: 118 mmHg
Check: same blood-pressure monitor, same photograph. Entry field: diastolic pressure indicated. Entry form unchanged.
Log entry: 93 mmHg
